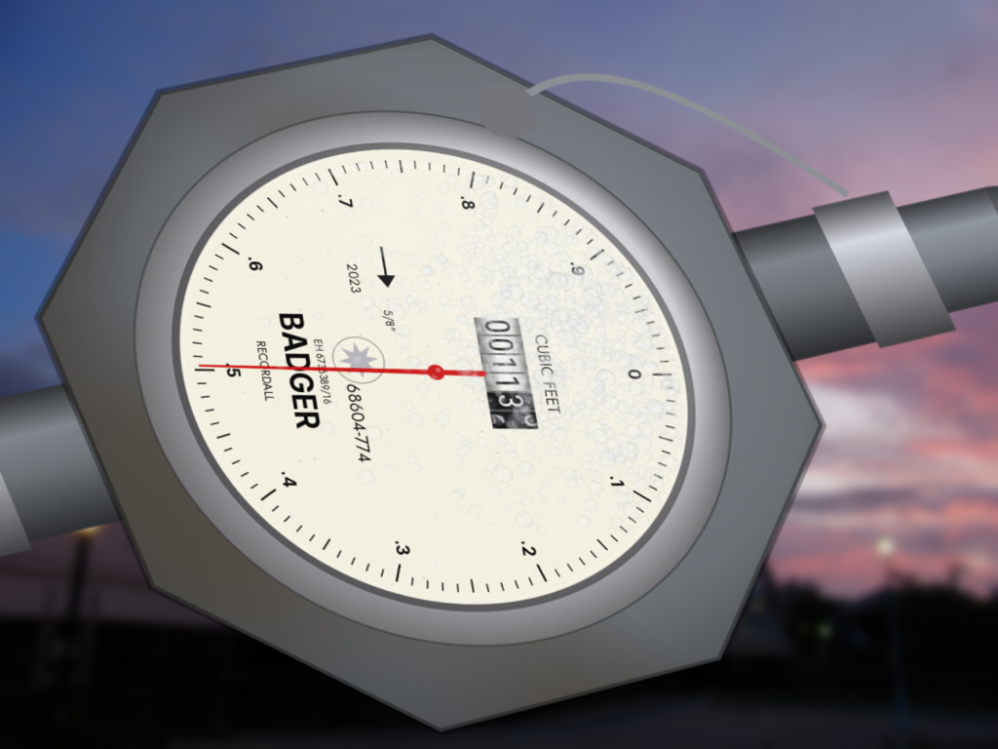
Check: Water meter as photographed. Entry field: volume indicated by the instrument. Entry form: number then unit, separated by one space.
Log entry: 1135.50 ft³
